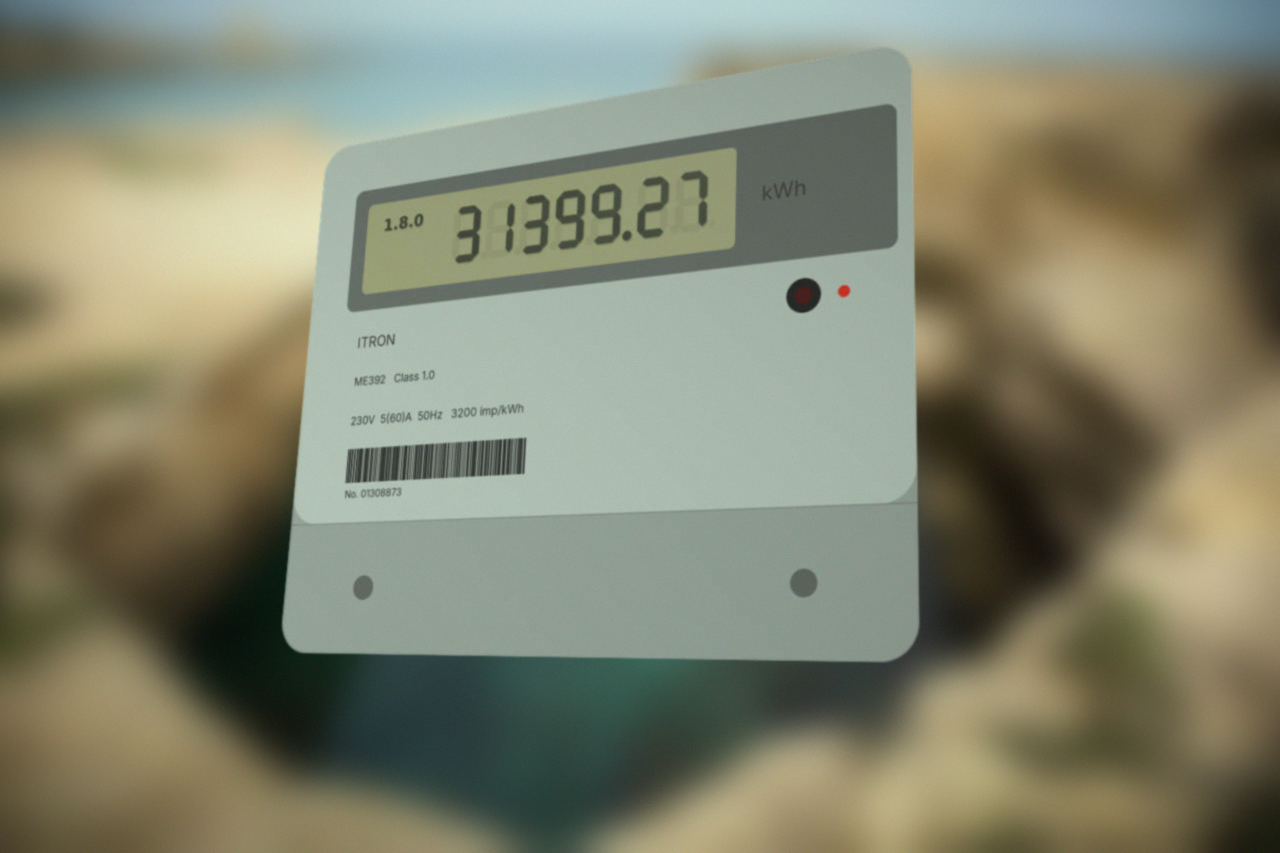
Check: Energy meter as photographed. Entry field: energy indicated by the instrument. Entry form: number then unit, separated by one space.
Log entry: 31399.27 kWh
